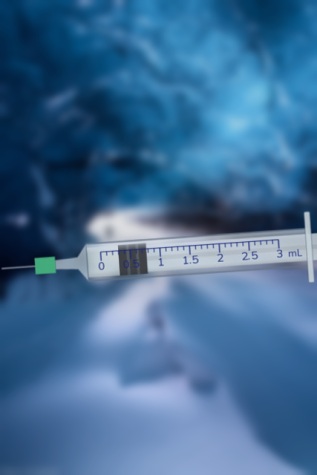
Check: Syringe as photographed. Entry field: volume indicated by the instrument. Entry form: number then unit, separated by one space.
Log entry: 0.3 mL
